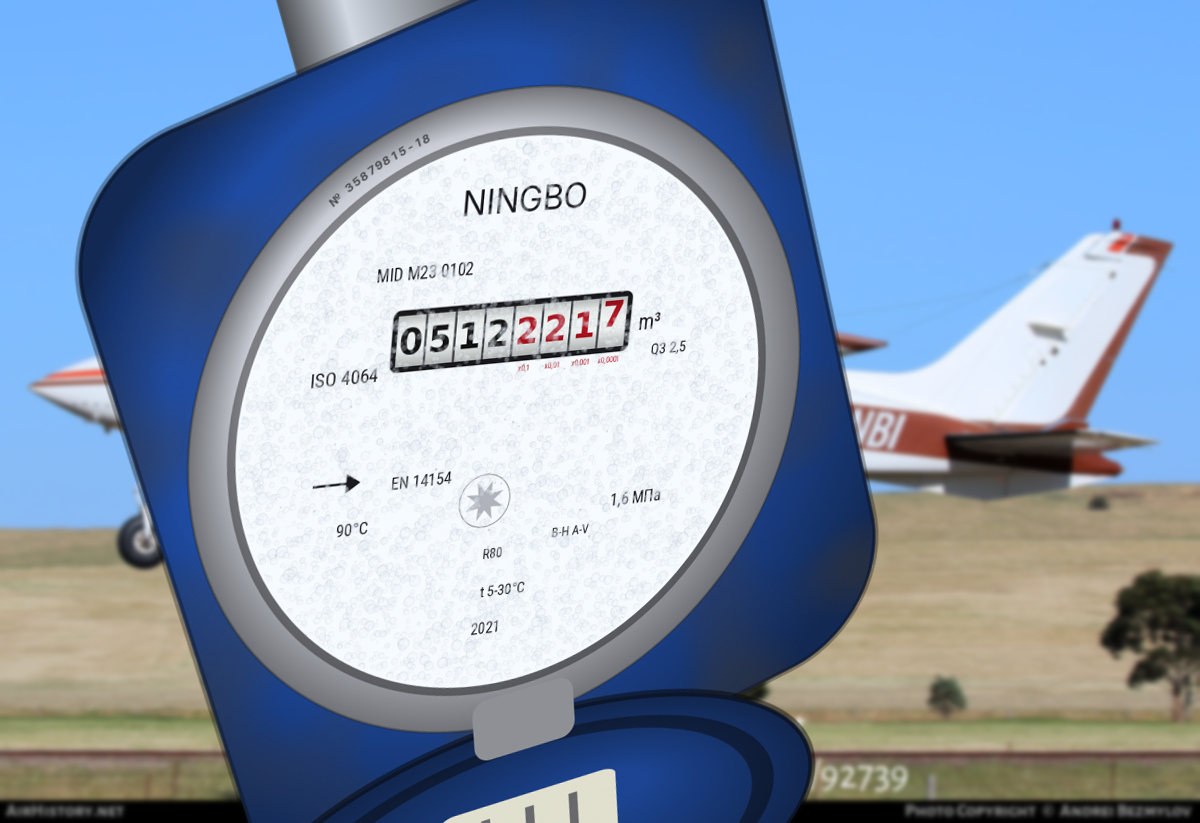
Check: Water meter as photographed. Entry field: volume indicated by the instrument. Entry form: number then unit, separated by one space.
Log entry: 512.2217 m³
